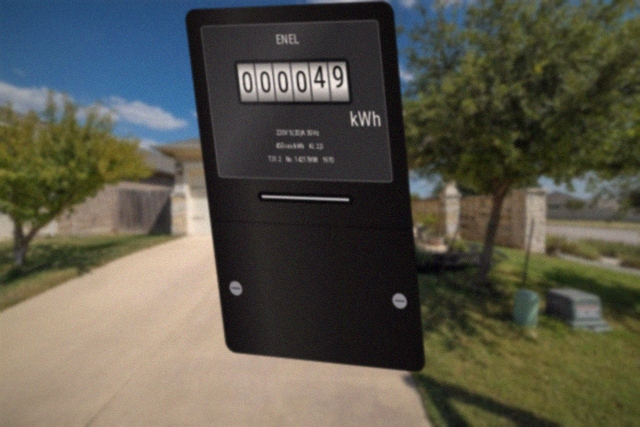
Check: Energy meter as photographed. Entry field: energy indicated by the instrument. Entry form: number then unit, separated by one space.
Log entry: 49 kWh
